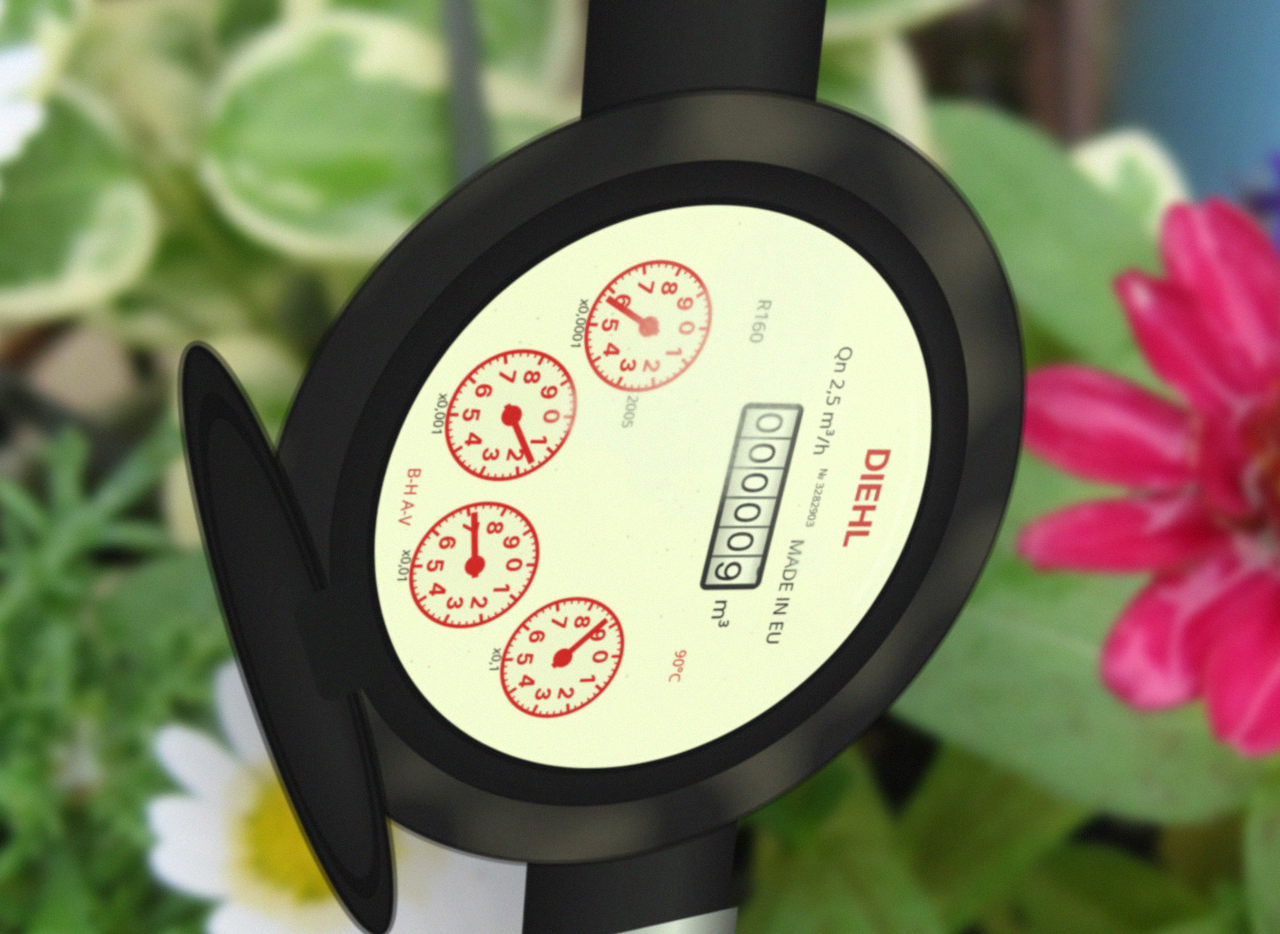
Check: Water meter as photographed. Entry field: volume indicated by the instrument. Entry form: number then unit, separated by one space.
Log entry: 8.8715 m³
